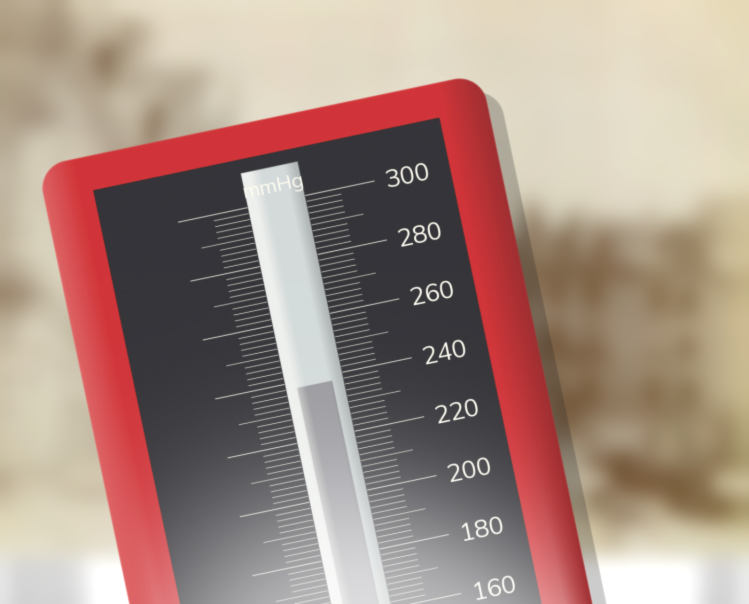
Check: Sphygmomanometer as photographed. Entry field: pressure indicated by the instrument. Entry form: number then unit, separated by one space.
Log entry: 238 mmHg
